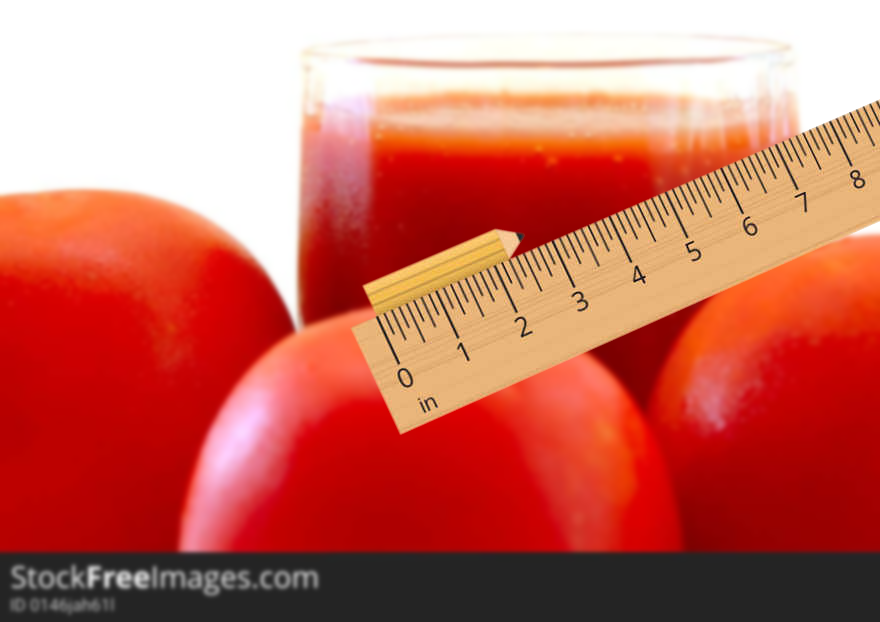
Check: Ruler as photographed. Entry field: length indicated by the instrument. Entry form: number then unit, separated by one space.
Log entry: 2.625 in
